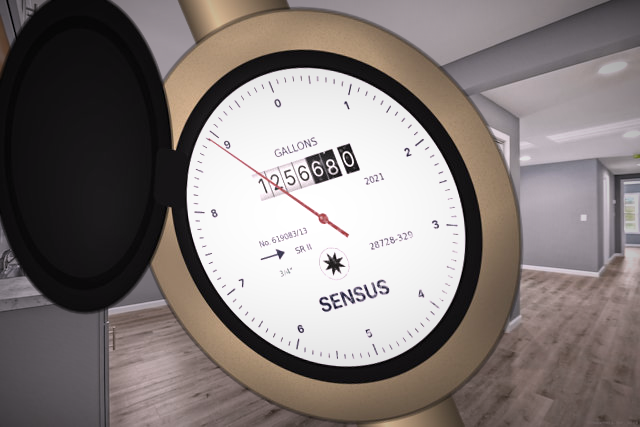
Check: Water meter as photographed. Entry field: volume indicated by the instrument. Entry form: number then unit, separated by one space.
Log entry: 1256678.9 gal
